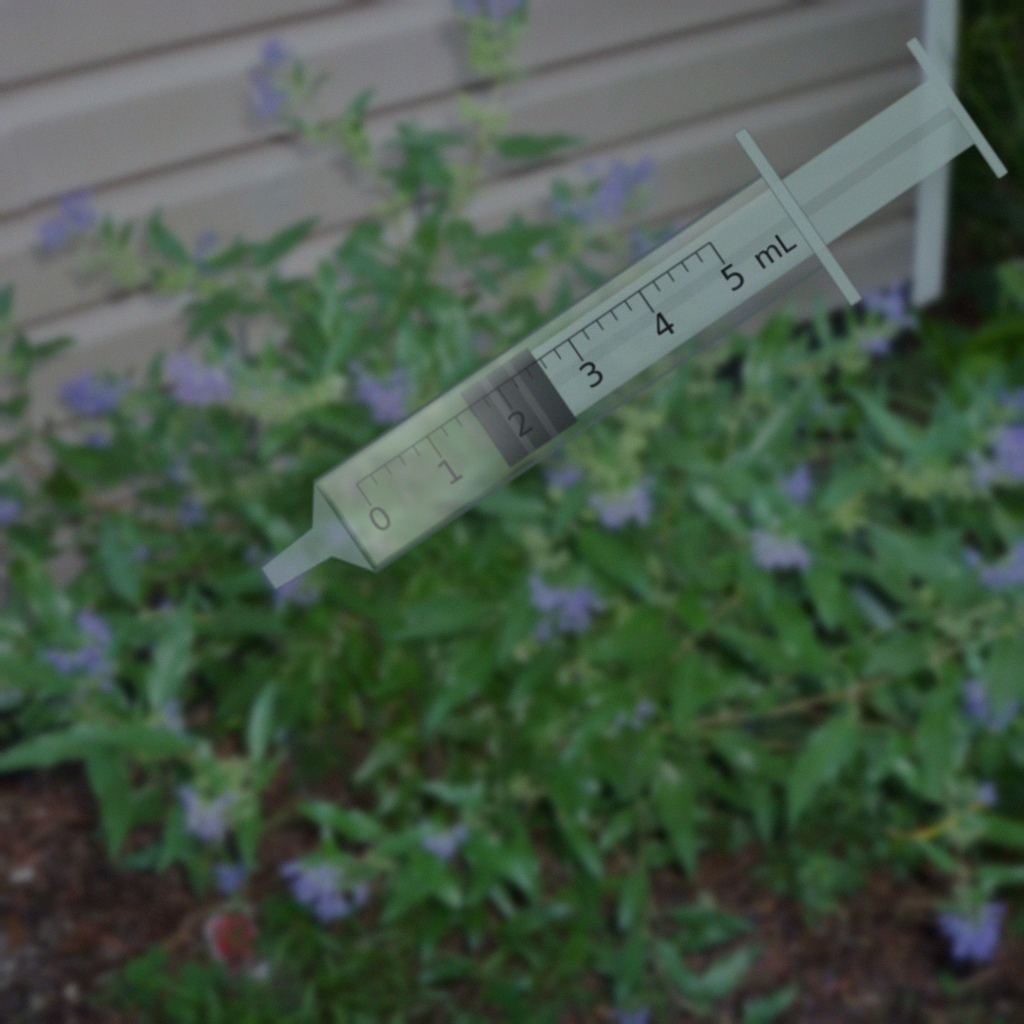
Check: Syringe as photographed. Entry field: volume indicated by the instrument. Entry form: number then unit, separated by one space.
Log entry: 1.6 mL
